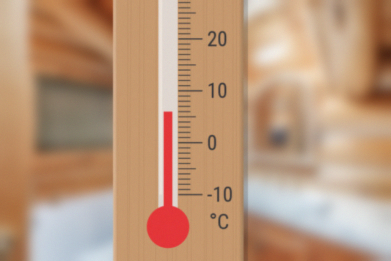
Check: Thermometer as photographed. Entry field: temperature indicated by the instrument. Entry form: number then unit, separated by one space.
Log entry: 6 °C
